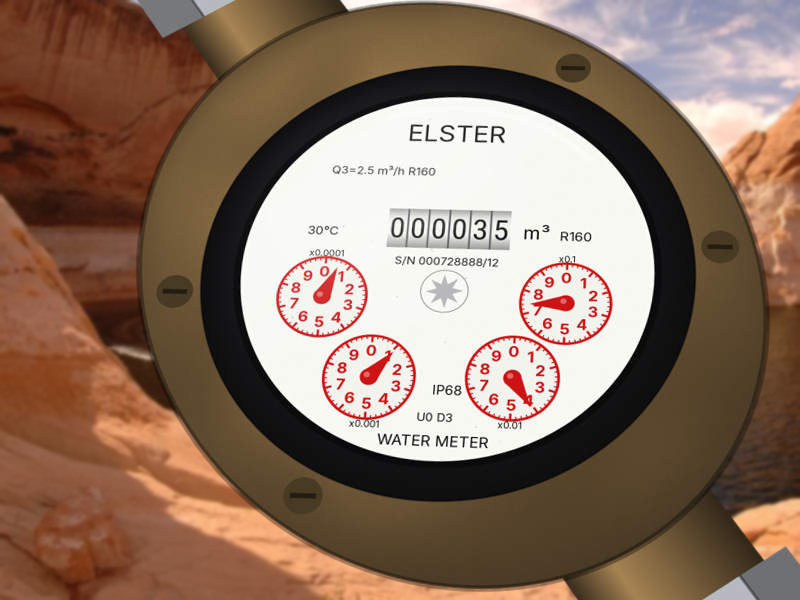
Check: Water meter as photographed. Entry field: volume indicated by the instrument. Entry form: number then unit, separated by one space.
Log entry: 35.7410 m³
